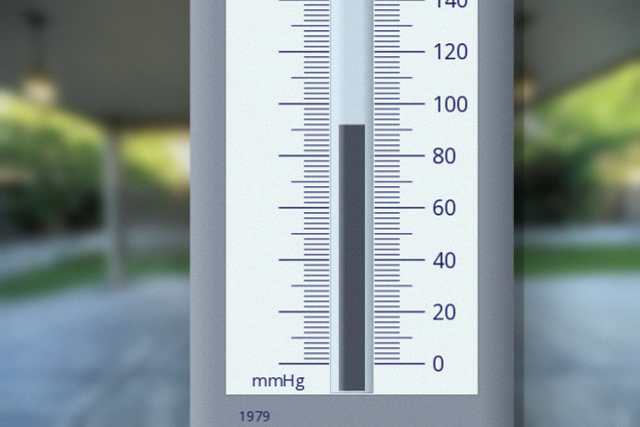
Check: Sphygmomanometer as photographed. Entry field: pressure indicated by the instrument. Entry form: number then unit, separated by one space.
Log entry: 92 mmHg
